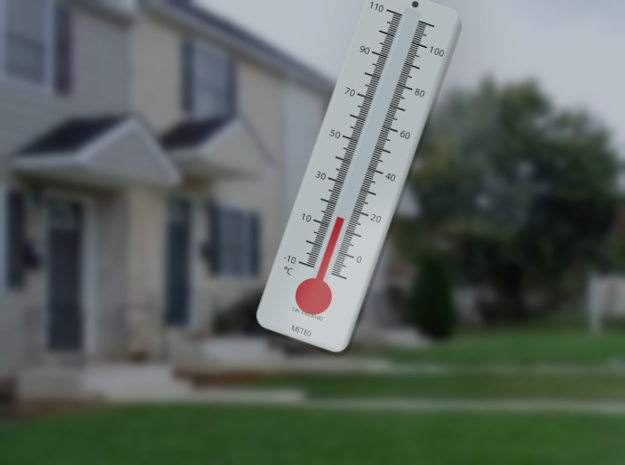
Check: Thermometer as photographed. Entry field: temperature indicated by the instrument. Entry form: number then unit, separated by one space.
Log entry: 15 °C
